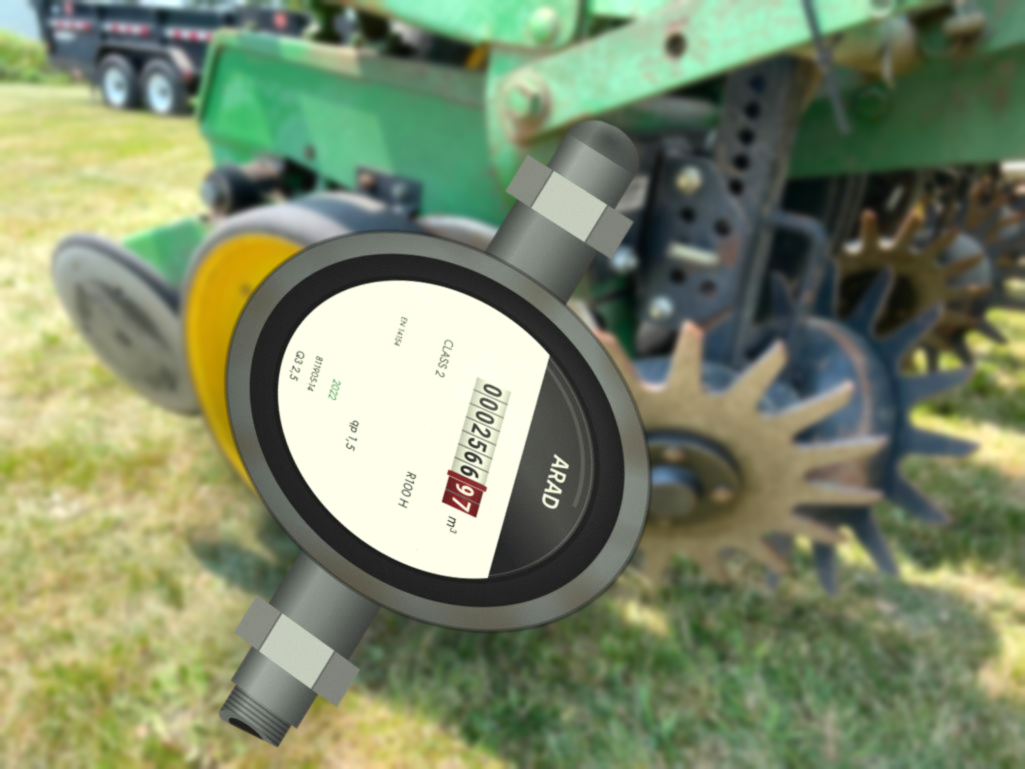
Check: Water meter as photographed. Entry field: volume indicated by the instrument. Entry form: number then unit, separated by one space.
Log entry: 2566.97 m³
